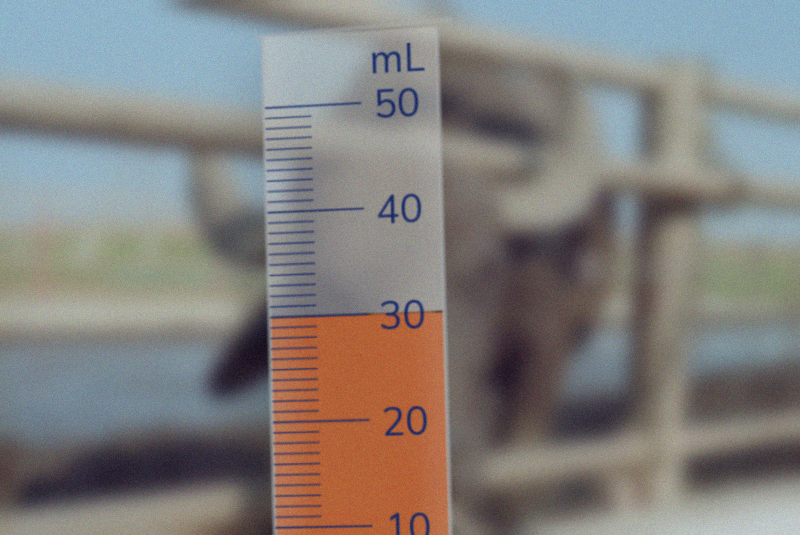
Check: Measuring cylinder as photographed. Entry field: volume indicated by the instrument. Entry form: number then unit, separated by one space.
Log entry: 30 mL
